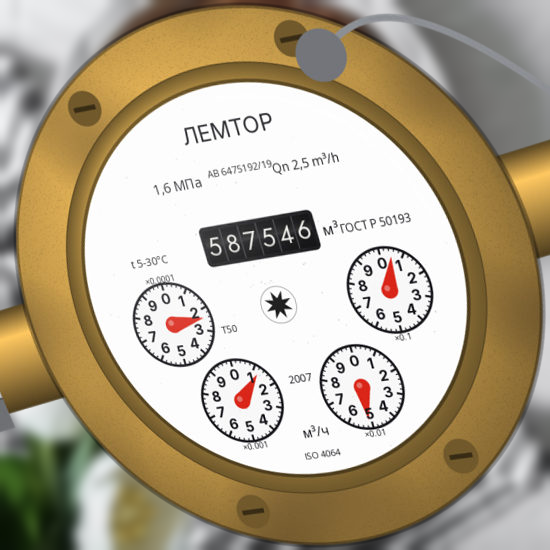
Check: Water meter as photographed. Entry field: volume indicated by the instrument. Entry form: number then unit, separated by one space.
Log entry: 587546.0512 m³
